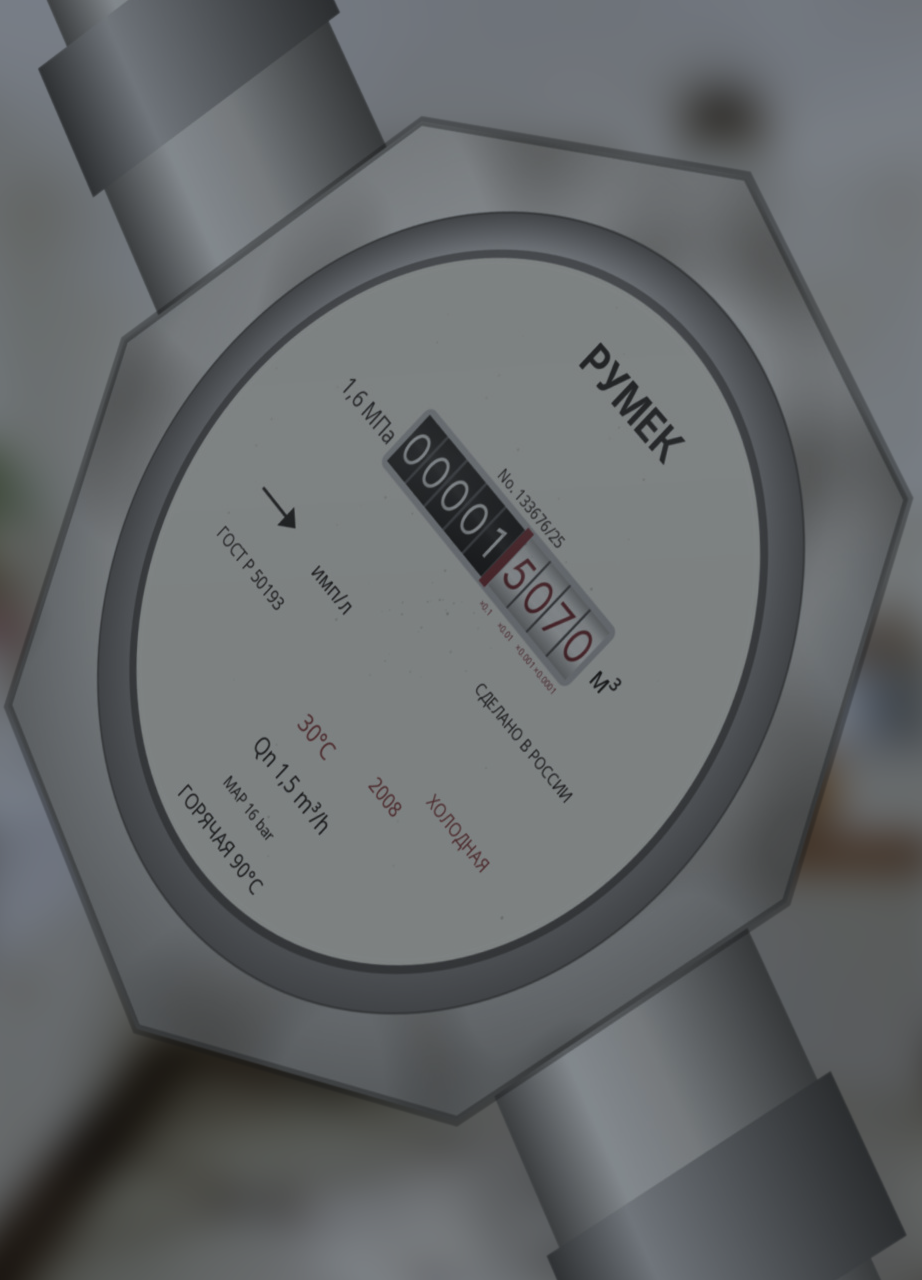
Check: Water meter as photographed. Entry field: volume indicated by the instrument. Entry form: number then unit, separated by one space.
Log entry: 1.5070 m³
